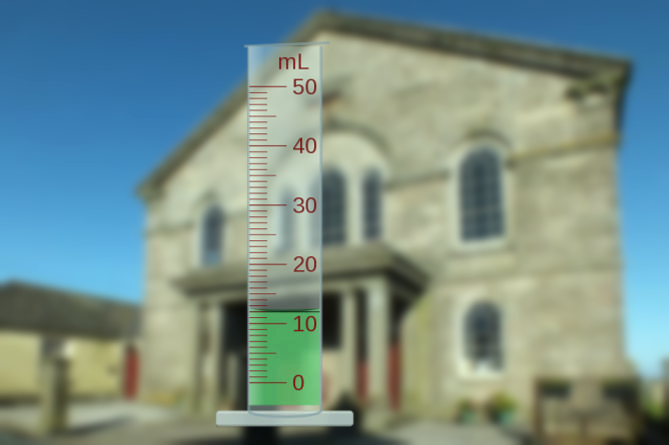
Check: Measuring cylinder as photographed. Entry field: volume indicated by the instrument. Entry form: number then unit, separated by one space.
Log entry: 12 mL
